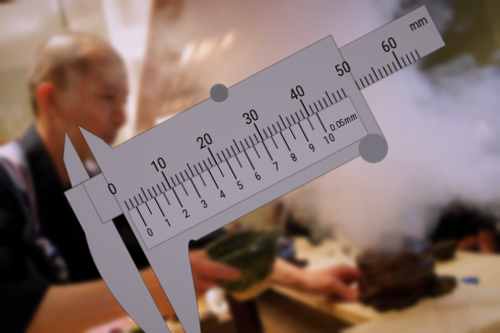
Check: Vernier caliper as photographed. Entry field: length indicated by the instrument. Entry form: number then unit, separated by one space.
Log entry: 2.5 mm
